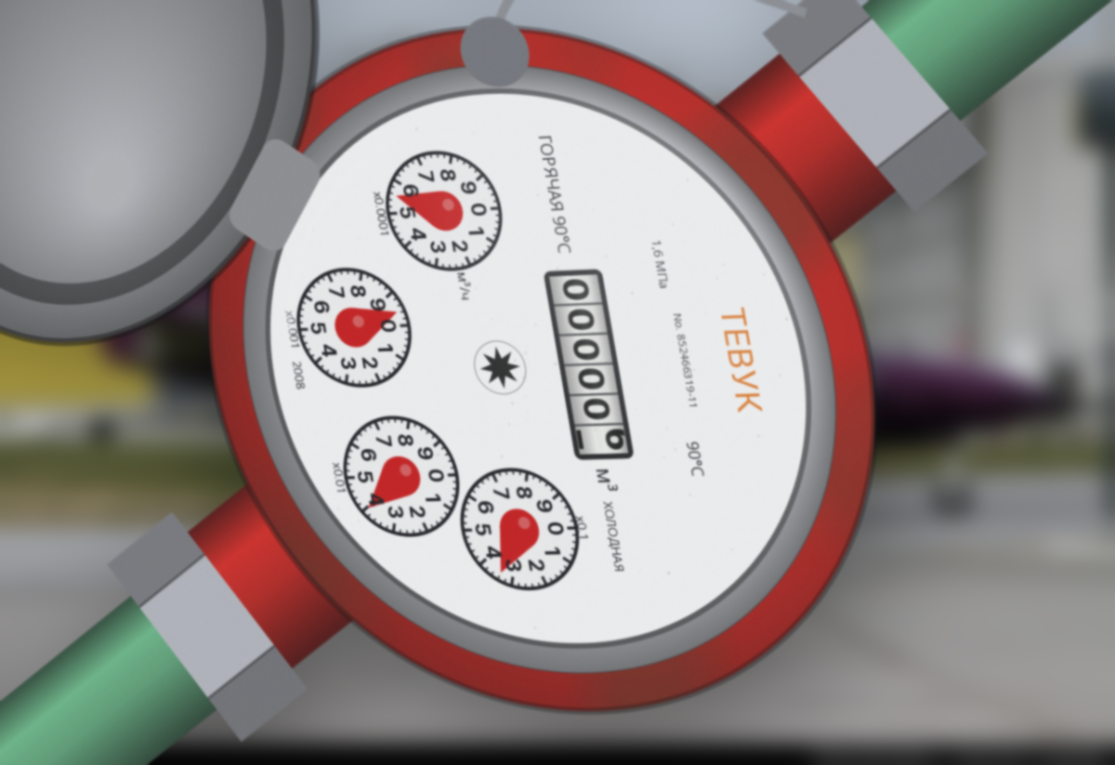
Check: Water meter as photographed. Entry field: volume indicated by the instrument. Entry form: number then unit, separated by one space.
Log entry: 6.3395 m³
